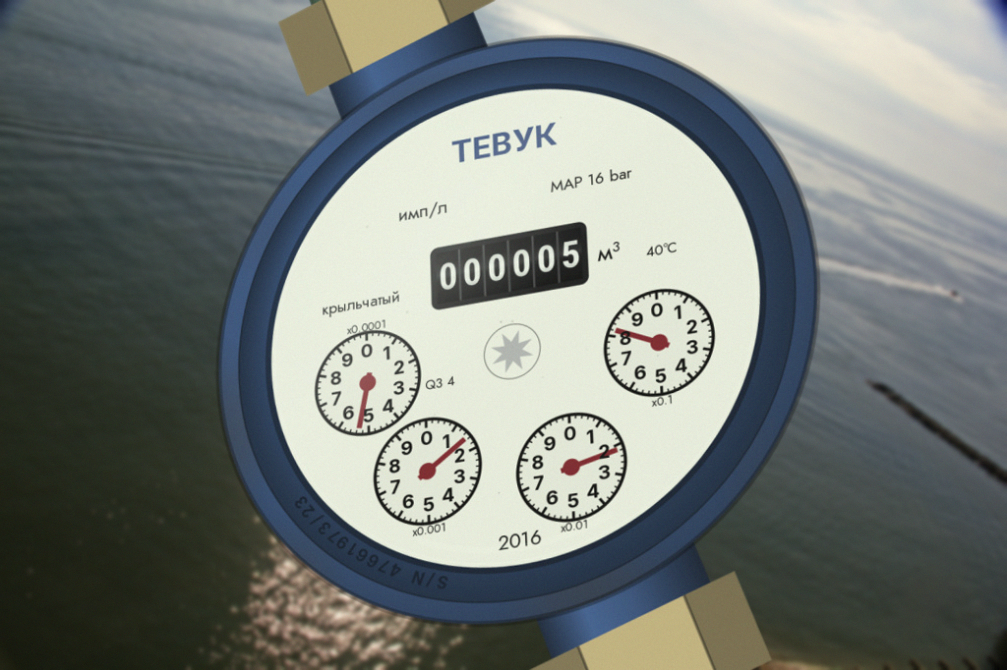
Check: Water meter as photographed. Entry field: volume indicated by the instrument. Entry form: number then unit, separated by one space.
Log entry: 5.8215 m³
